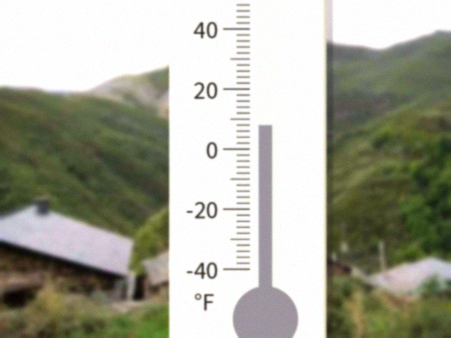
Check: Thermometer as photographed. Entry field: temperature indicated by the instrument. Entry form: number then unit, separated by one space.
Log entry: 8 °F
